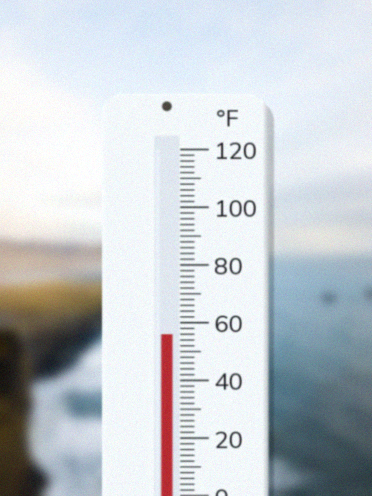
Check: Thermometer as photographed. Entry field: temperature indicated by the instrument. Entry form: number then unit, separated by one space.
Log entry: 56 °F
